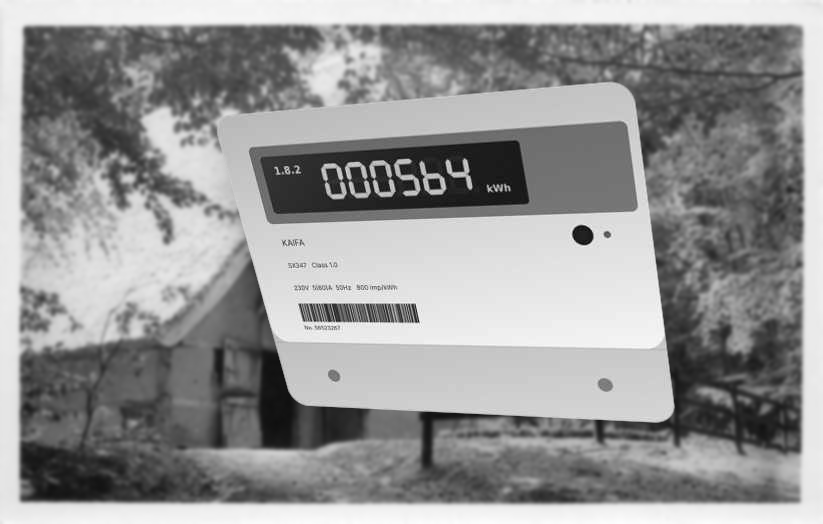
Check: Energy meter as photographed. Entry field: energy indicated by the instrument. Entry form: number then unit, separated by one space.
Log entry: 564 kWh
